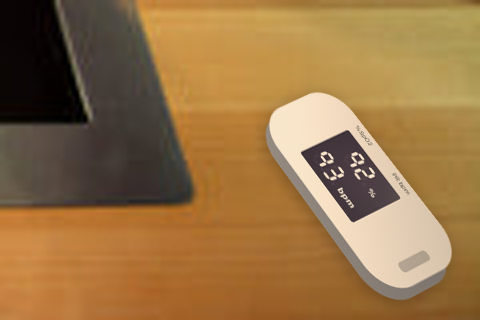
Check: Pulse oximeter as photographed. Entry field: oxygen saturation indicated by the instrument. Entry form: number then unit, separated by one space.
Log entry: 92 %
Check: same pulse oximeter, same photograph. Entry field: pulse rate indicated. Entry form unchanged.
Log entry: 93 bpm
